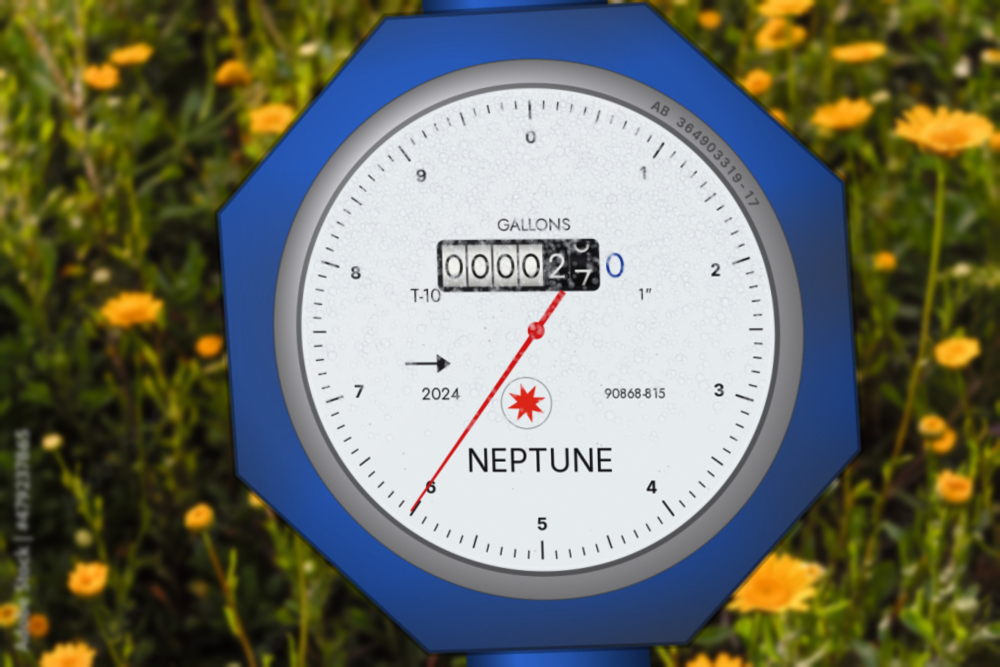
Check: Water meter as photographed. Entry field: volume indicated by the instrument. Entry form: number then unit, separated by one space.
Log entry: 266.0 gal
